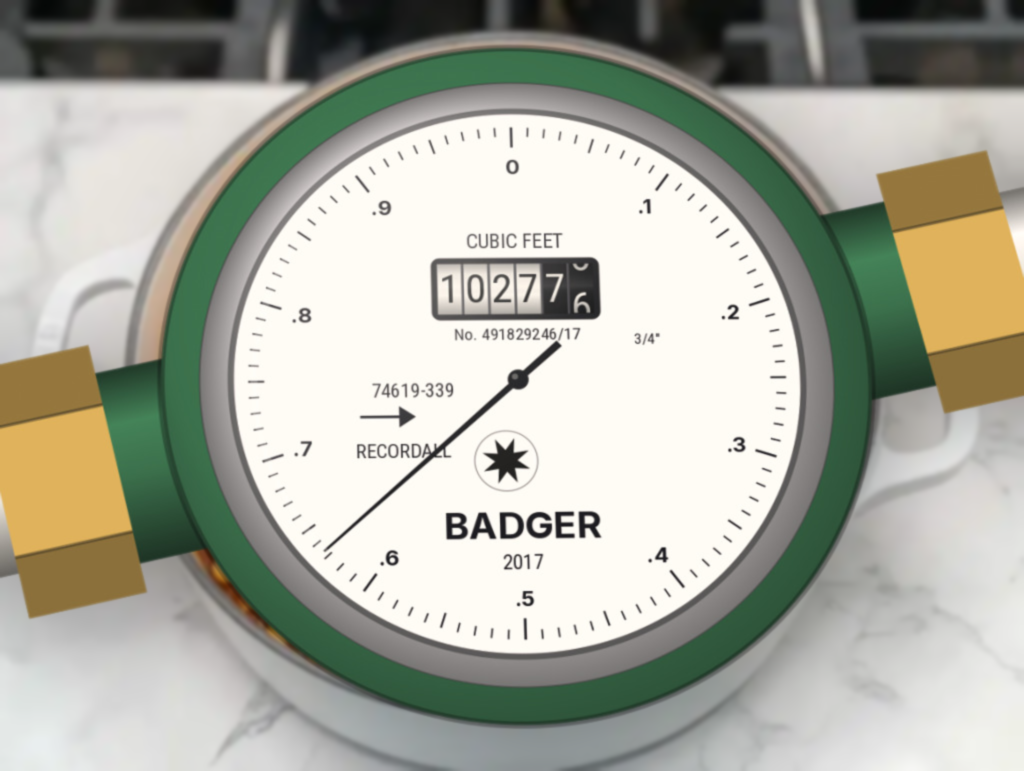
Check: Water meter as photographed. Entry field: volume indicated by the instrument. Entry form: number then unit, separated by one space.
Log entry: 102775.63 ft³
